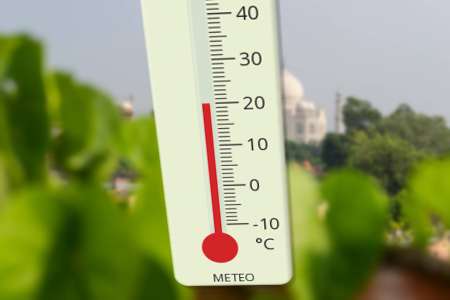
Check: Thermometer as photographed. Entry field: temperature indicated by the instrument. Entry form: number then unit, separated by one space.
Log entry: 20 °C
